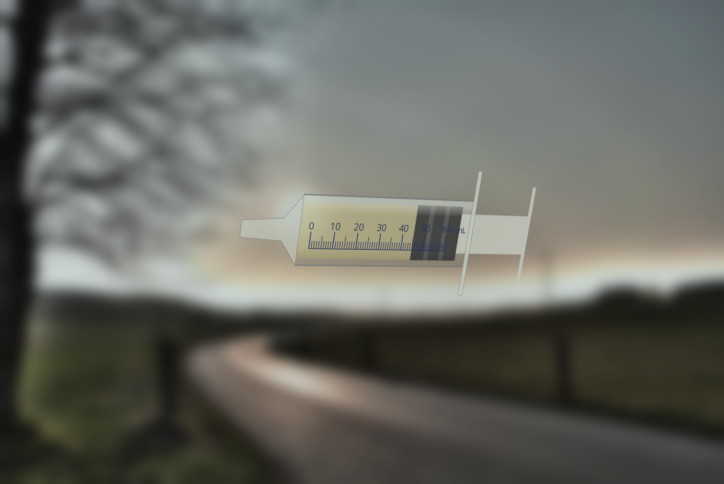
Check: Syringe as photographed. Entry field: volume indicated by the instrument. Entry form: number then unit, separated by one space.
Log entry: 45 mL
